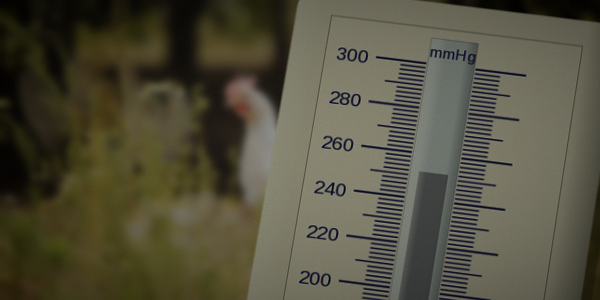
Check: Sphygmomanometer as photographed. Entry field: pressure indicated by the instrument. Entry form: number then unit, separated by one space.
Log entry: 252 mmHg
